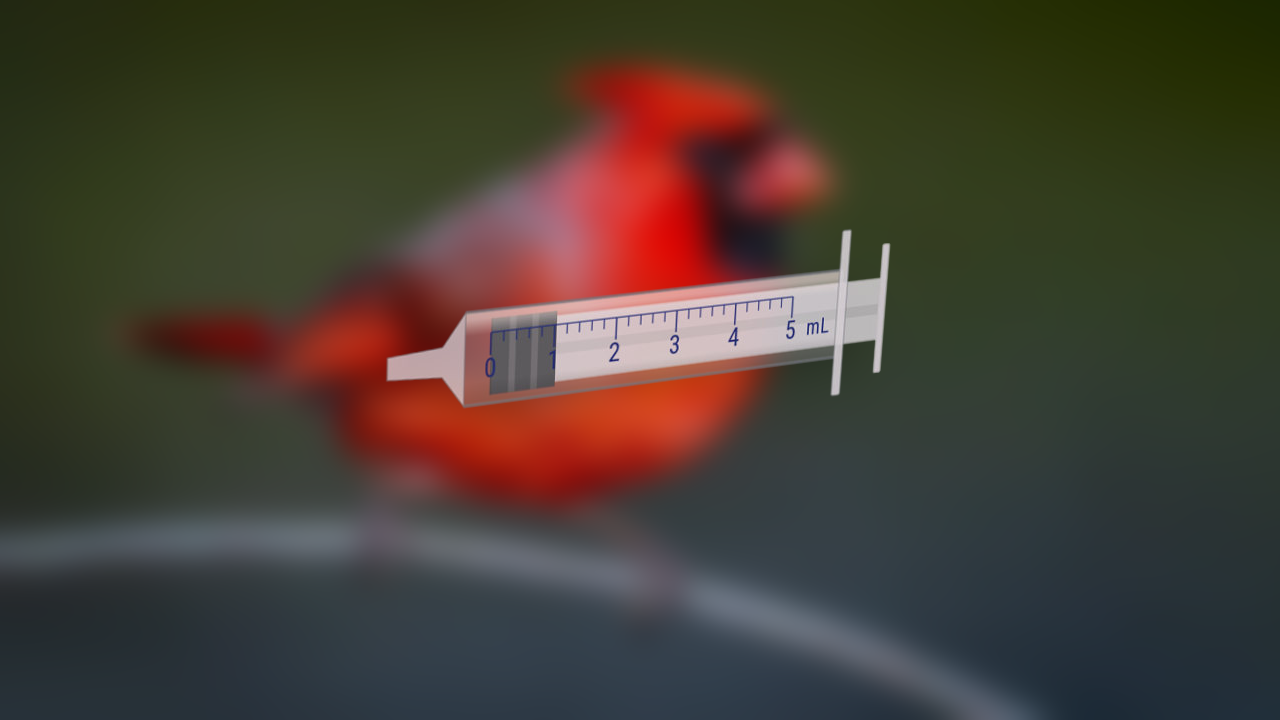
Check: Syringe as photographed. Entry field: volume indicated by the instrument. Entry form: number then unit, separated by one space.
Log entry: 0 mL
